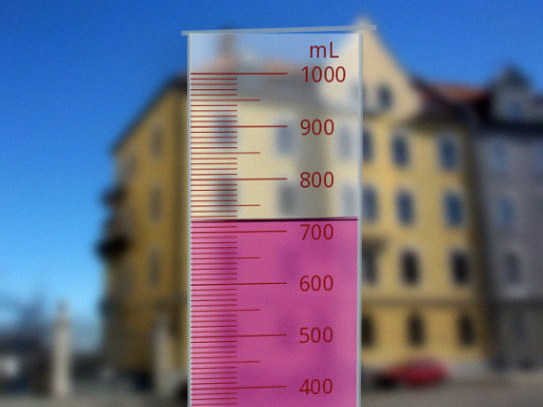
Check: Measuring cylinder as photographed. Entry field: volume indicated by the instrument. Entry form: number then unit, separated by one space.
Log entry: 720 mL
